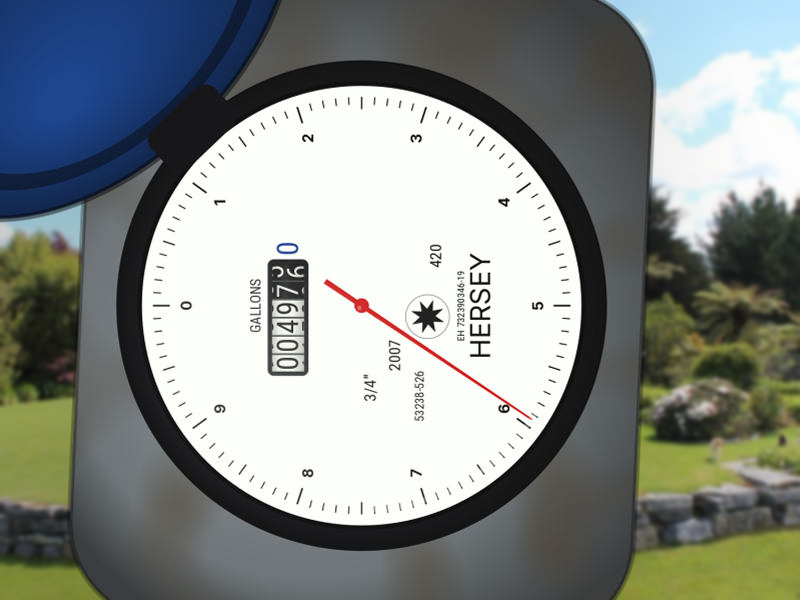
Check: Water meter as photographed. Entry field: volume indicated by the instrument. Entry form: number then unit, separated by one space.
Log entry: 49755.9 gal
